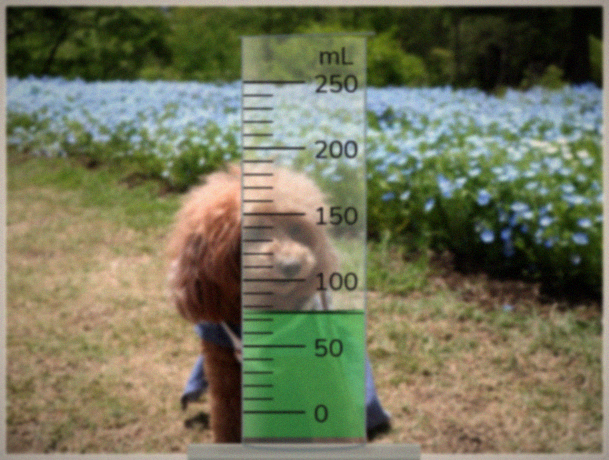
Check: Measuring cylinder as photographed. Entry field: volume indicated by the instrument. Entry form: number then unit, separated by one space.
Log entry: 75 mL
